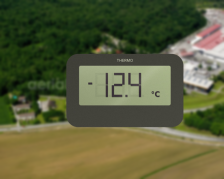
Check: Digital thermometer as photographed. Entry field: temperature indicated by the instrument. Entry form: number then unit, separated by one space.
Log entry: -12.4 °C
